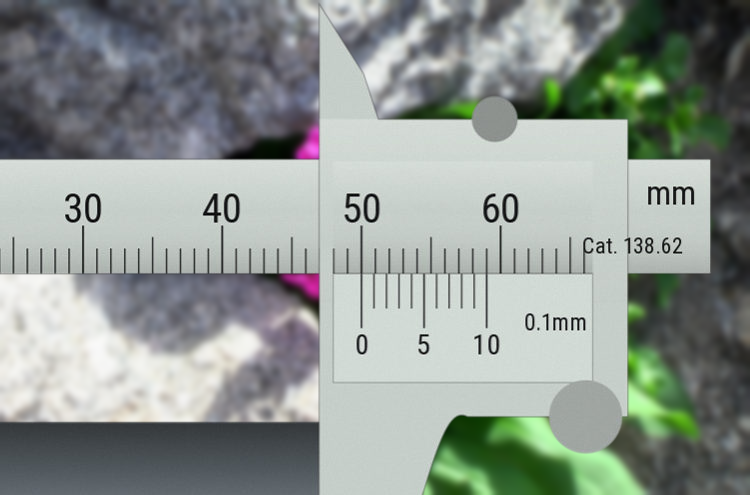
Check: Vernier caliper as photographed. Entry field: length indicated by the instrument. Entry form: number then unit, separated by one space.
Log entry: 50.0 mm
